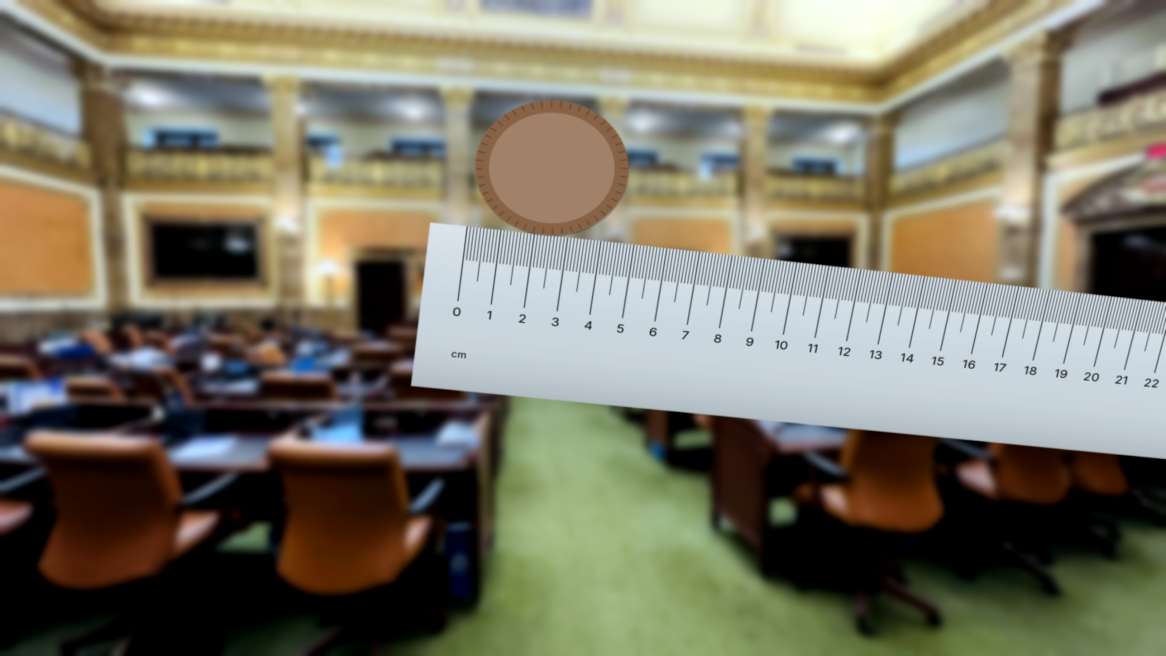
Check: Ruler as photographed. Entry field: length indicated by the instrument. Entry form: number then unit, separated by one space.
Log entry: 4.5 cm
